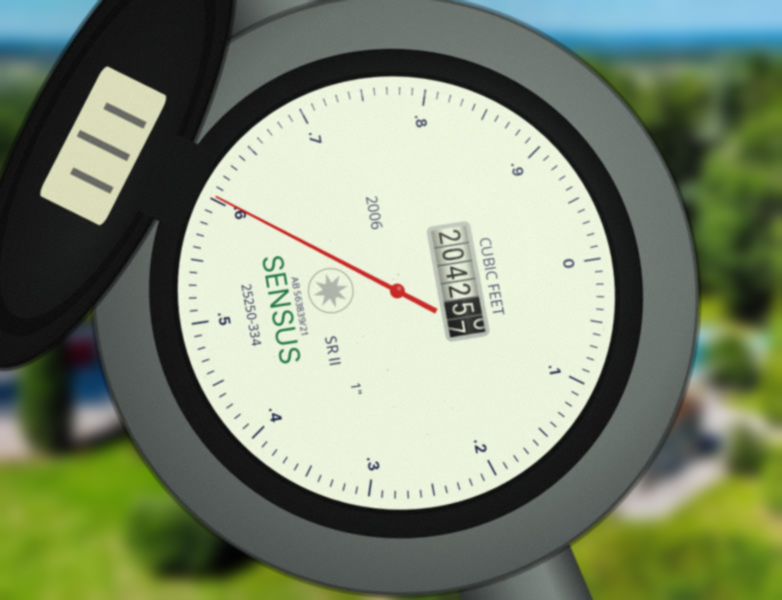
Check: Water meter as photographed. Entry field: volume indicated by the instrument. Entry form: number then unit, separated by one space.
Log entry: 204256.60 ft³
